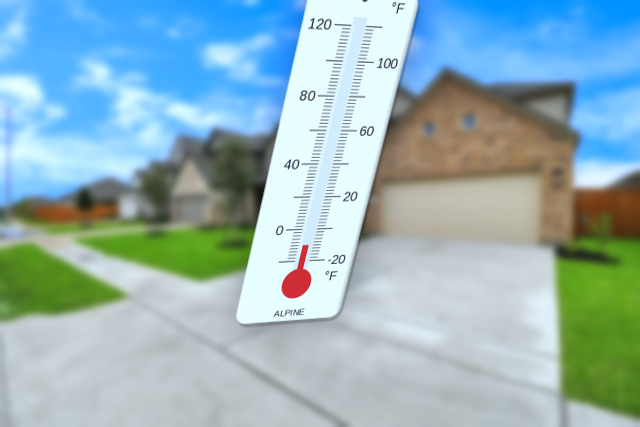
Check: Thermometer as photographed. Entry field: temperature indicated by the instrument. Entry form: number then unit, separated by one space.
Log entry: -10 °F
